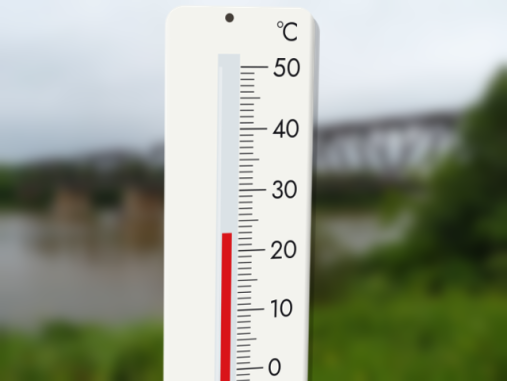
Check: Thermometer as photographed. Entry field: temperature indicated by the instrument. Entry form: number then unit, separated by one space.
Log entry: 23 °C
